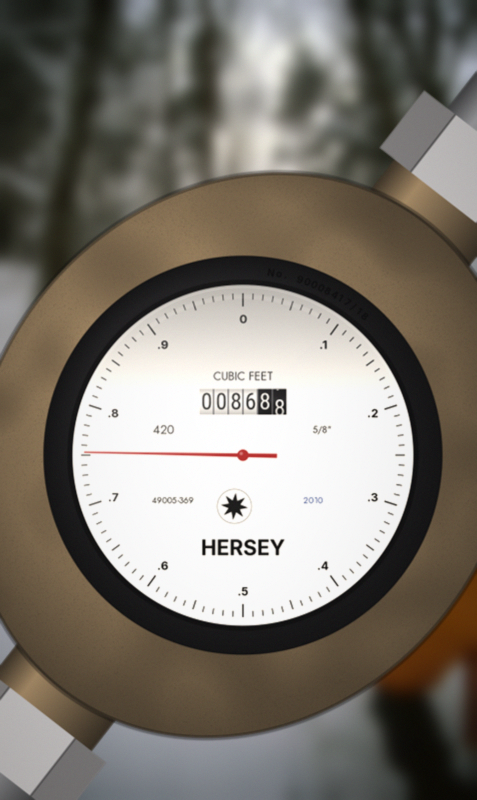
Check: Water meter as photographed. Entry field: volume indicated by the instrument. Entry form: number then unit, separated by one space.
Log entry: 8687.75 ft³
